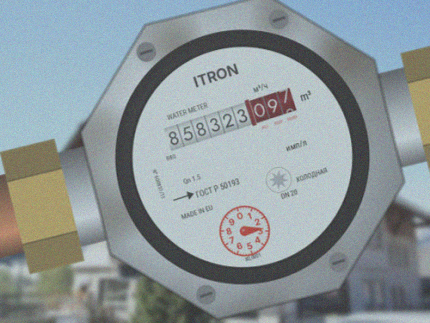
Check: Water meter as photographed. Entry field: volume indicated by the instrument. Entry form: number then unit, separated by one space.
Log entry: 858323.0972 m³
